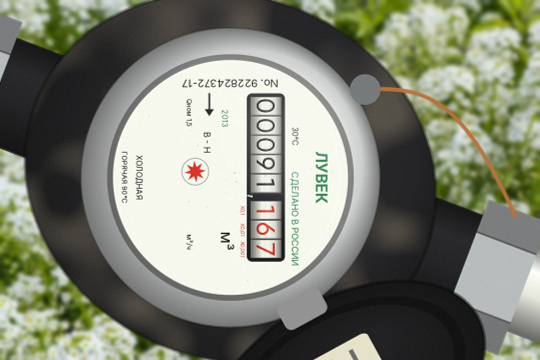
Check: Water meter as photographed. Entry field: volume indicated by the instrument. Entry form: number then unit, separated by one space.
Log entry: 91.167 m³
